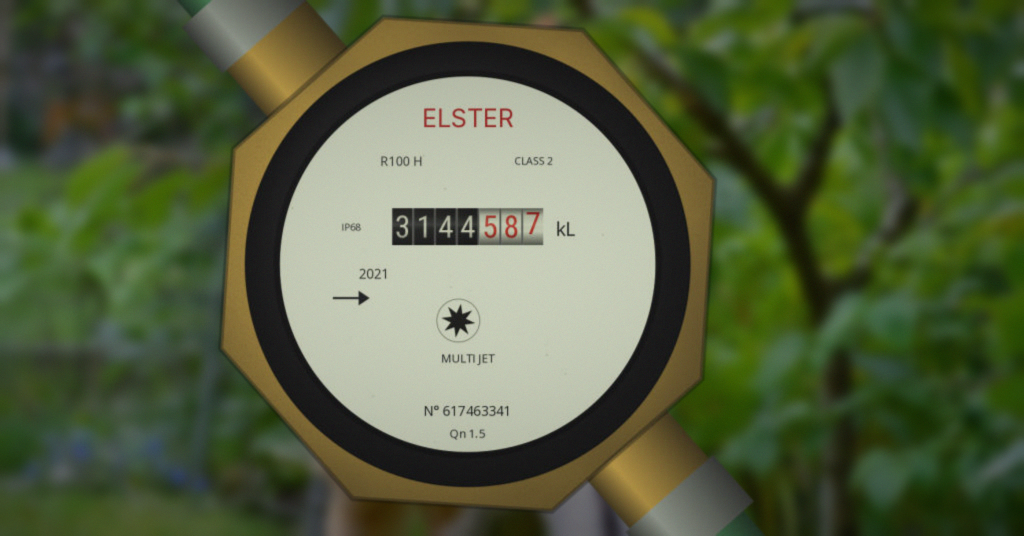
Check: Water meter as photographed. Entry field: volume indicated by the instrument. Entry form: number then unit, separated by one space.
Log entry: 3144.587 kL
